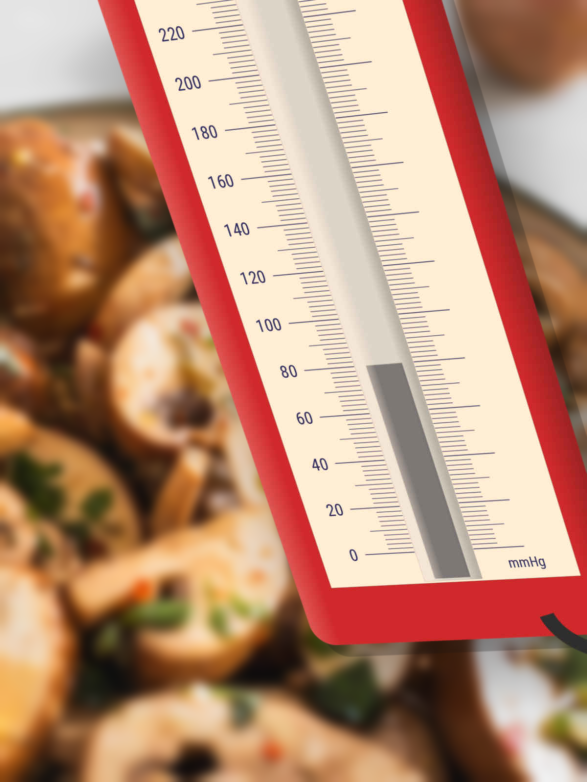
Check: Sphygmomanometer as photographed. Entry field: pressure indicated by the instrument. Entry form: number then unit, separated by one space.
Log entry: 80 mmHg
